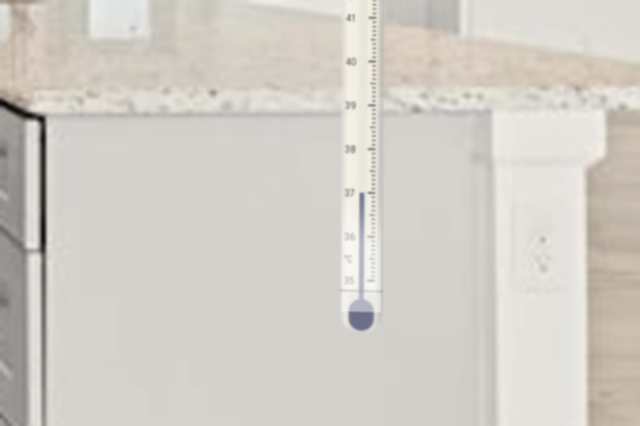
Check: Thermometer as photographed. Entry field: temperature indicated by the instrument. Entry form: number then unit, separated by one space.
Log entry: 37 °C
